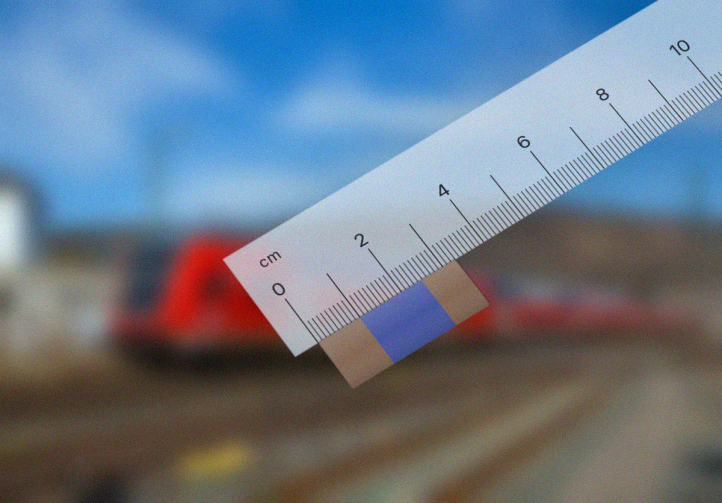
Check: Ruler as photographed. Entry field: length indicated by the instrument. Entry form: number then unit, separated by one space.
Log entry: 3.3 cm
